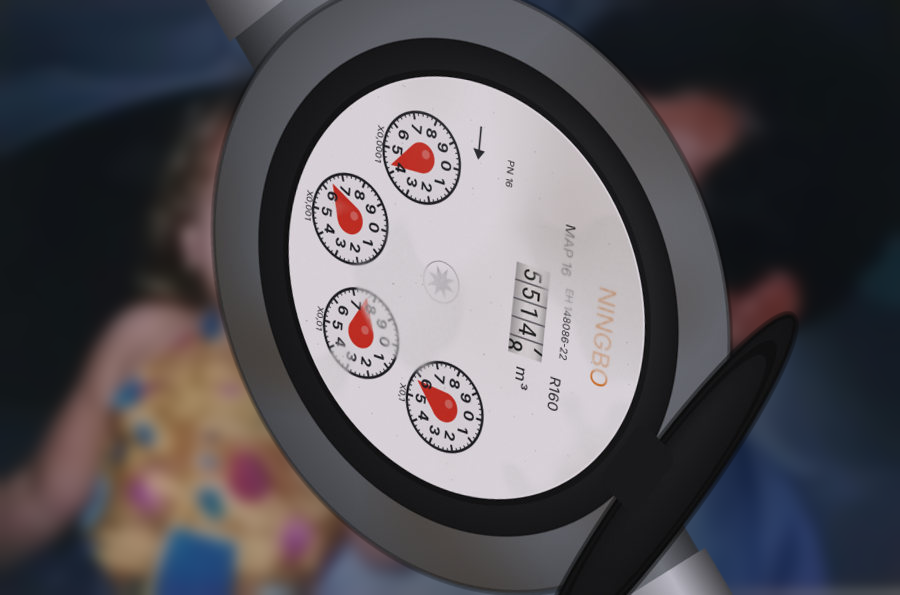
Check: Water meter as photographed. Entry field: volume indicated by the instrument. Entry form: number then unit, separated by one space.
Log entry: 55147.5764 m³
